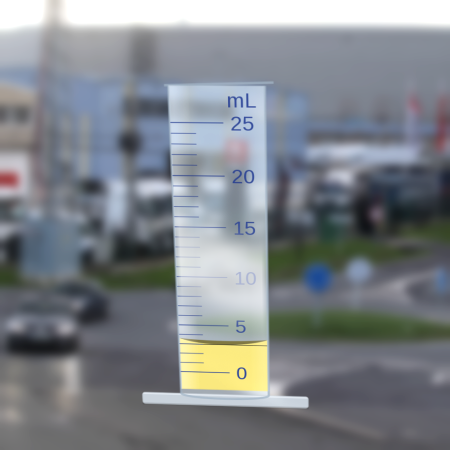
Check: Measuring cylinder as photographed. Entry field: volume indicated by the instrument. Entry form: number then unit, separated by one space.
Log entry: 3 mL
